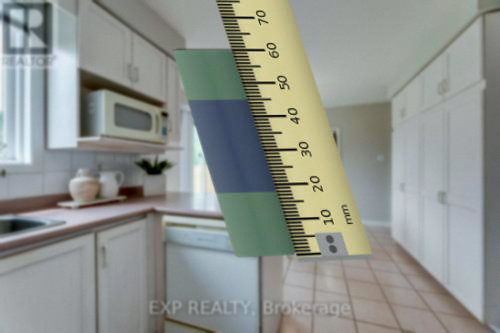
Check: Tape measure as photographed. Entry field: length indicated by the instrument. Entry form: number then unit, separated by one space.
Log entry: 60 mm
